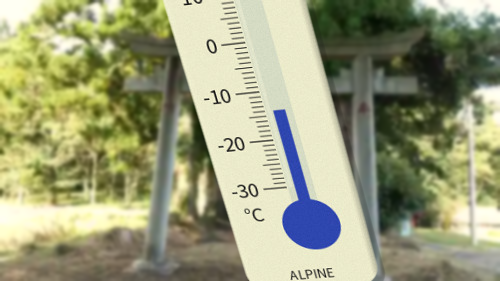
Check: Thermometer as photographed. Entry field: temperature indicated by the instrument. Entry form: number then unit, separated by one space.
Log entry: -14 °C
